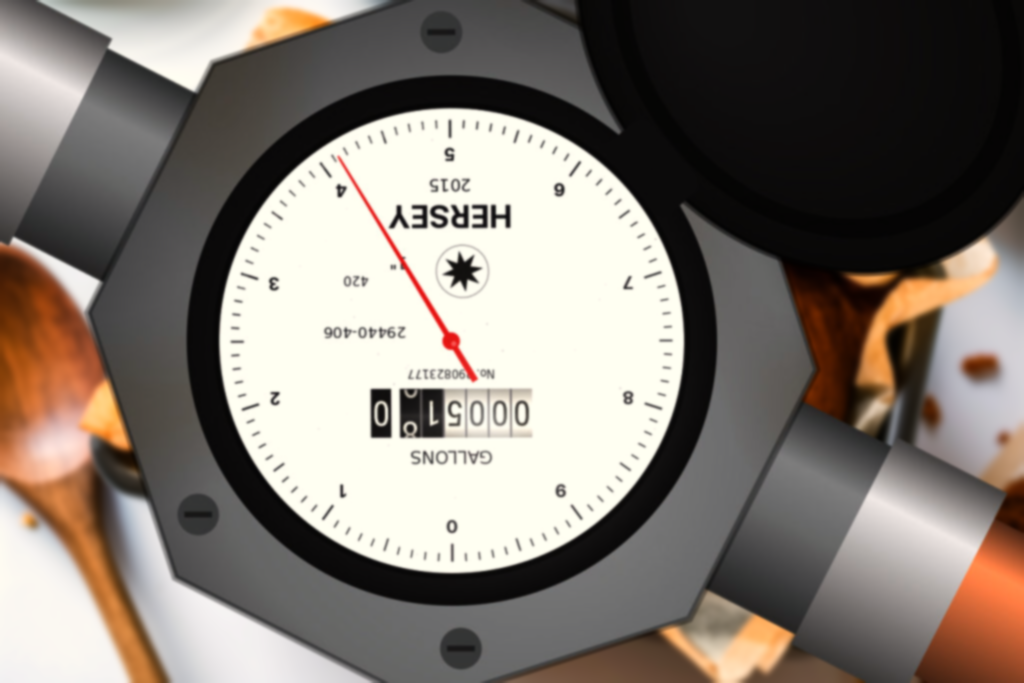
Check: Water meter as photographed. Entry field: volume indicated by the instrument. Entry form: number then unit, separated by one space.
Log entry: 5184.1 gal
